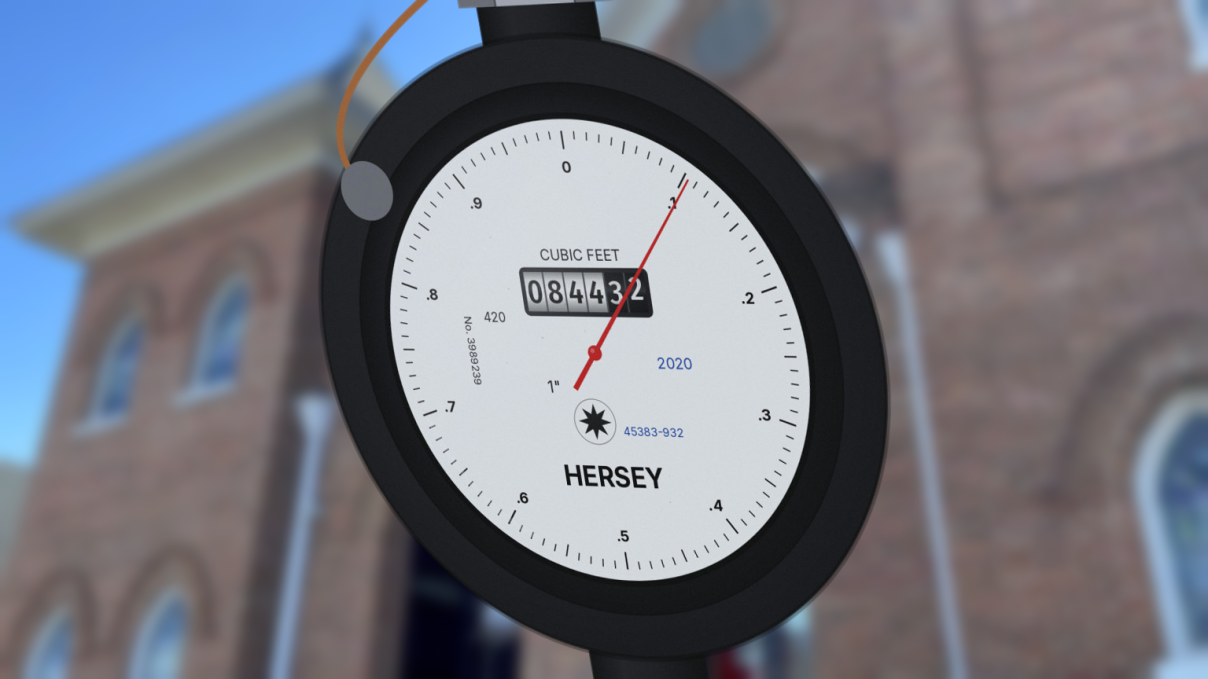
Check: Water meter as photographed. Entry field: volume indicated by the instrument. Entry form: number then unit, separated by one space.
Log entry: 84432.10 ft³
